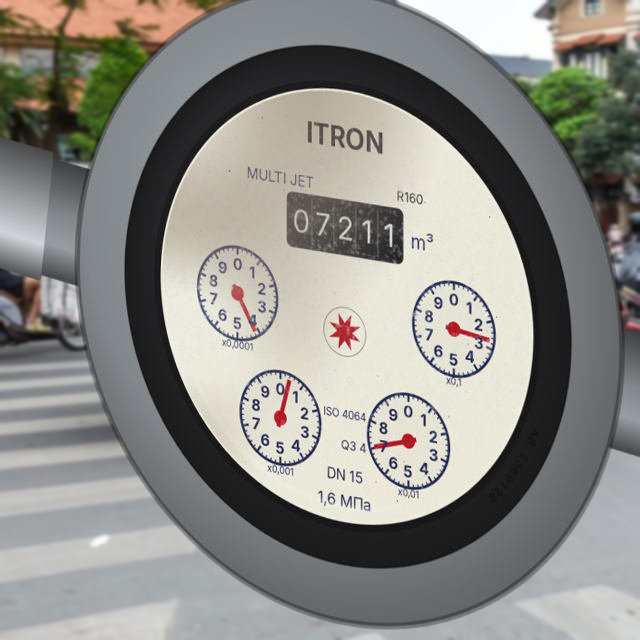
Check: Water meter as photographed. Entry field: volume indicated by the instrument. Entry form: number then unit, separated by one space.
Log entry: 7211.2704 m³
